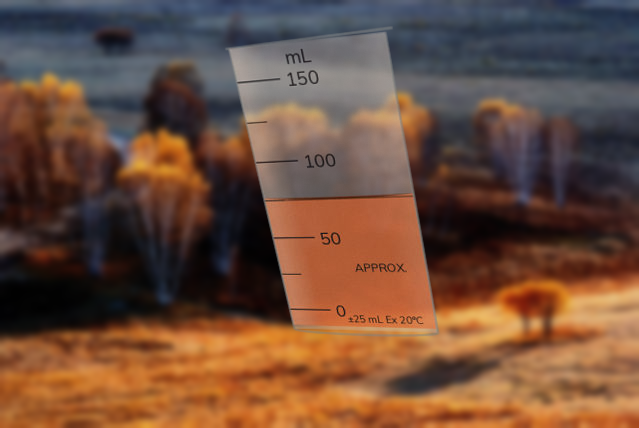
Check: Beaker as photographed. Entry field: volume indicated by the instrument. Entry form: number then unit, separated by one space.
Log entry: 75 mL
